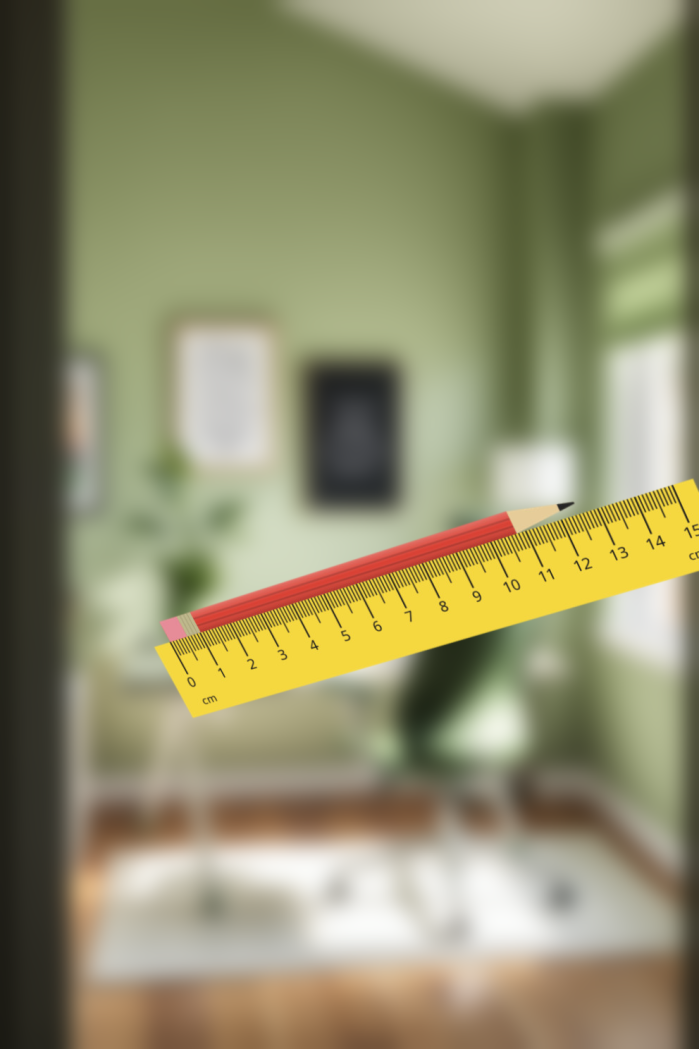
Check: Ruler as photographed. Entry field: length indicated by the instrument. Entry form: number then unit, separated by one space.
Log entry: 12.5 cm
